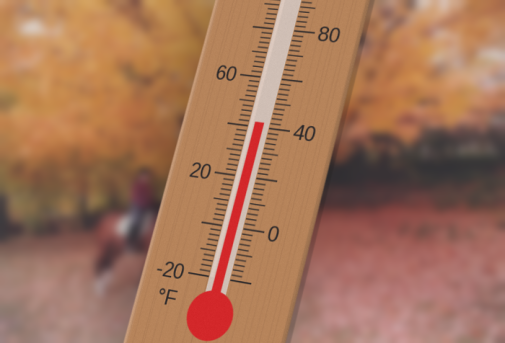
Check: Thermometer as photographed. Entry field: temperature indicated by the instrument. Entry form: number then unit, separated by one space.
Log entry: 42 °F
